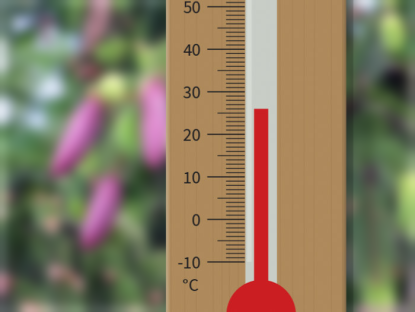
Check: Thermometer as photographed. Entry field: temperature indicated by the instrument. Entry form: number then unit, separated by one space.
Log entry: 26 °C
